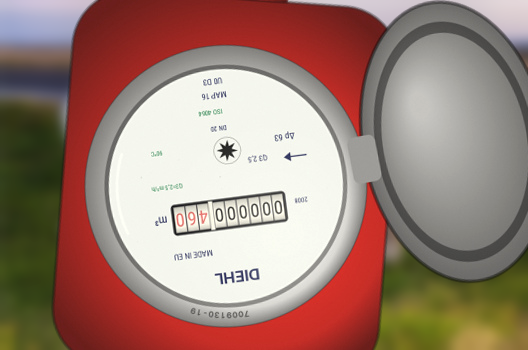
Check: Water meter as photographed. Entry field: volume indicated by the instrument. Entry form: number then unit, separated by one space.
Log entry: 0.460 m³
